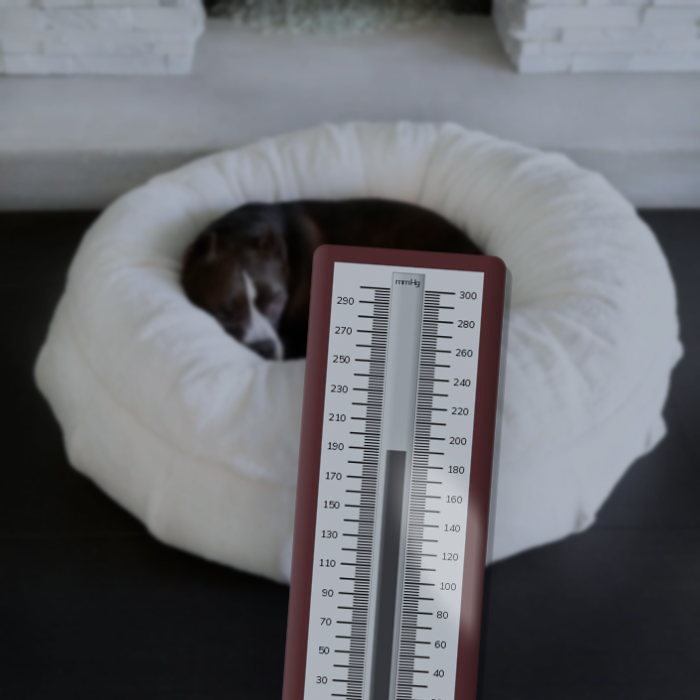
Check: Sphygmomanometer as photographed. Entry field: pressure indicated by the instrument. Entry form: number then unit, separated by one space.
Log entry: 190 mmHg
